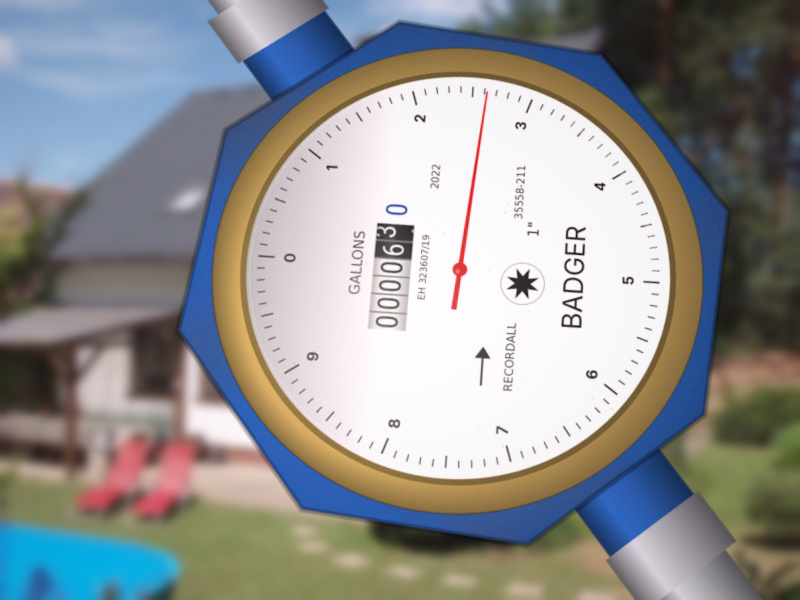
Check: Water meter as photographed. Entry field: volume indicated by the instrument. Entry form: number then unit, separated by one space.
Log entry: 632.6 gal
